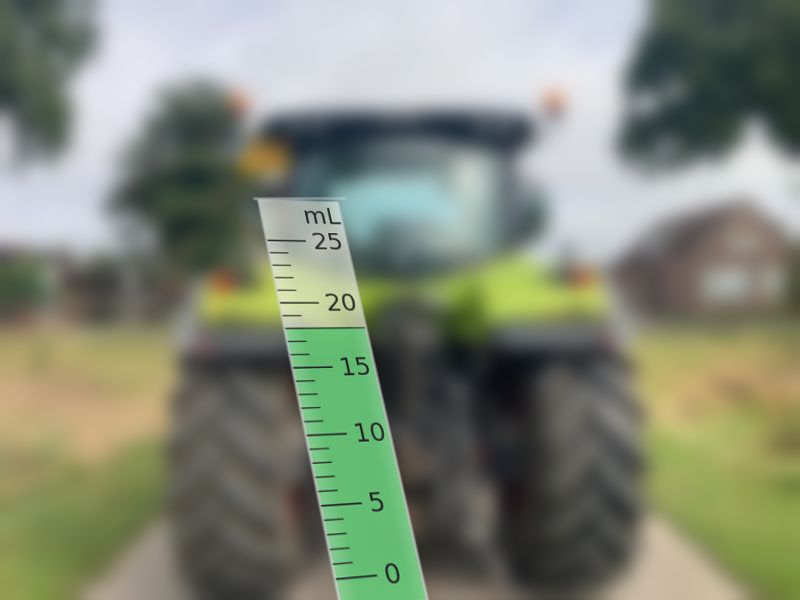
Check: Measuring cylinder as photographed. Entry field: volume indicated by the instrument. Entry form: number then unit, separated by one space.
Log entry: 18 mL
